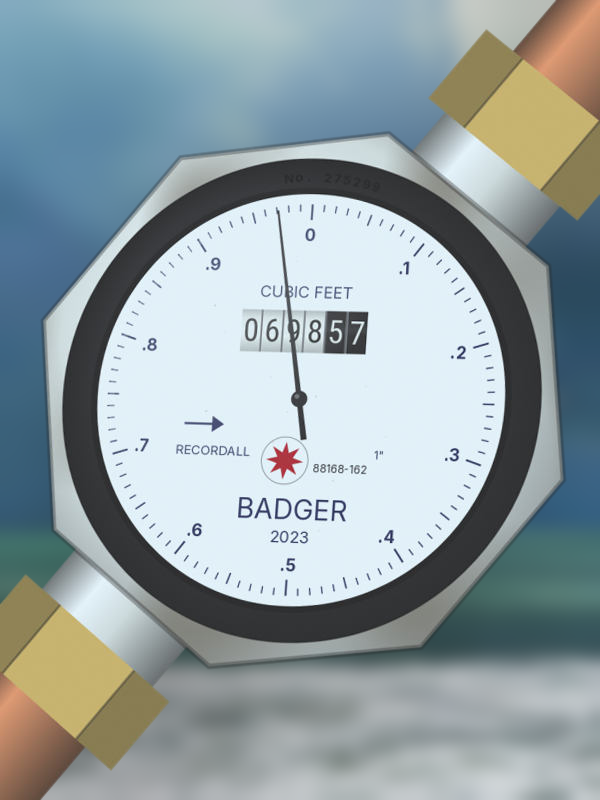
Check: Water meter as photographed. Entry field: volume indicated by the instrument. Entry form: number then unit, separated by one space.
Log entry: 69856.97 ft³
